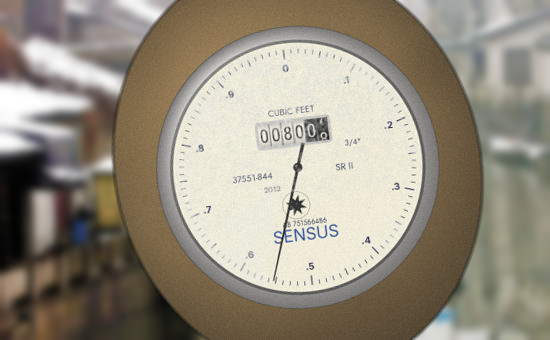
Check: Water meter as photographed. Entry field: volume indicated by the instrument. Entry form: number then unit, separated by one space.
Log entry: 8007.55 ft³
